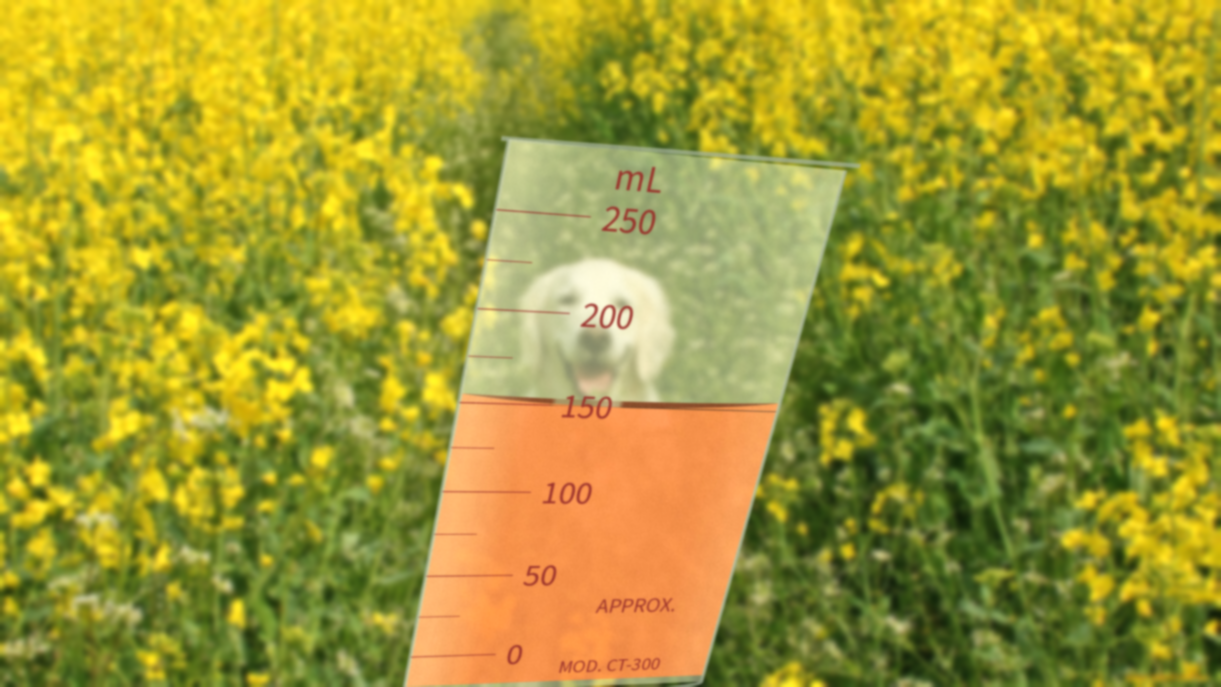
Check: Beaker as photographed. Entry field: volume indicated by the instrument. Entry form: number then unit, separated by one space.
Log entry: 150 mL
